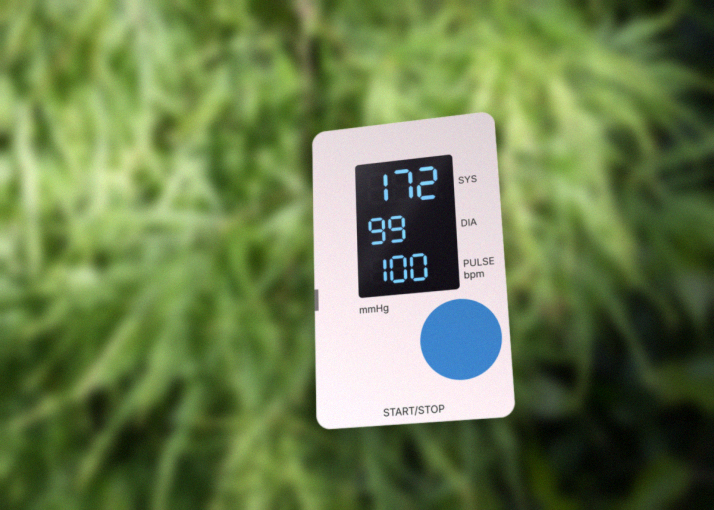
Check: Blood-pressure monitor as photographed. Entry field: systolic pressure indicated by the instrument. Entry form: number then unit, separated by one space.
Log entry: 172 mmHg
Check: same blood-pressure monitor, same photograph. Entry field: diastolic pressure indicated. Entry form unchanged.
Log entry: 99 mmHg
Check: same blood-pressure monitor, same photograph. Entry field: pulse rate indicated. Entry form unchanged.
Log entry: 100 bpm
